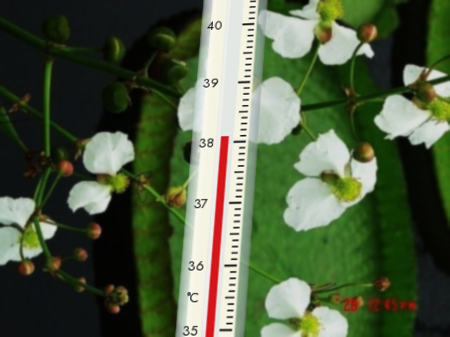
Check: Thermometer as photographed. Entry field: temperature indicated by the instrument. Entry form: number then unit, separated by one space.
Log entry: 38.1 °C
